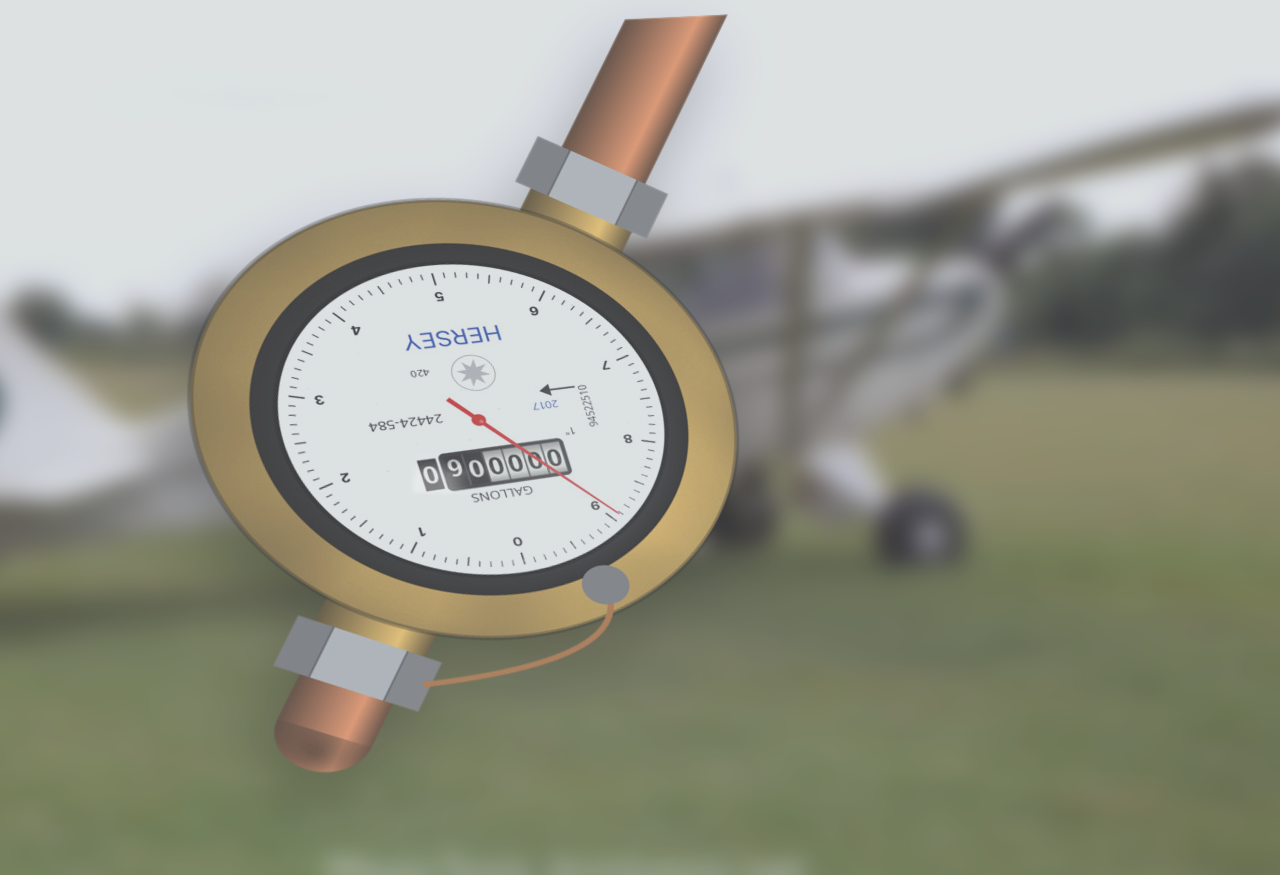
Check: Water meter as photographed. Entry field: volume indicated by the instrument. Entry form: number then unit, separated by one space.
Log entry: 58.9 gal
